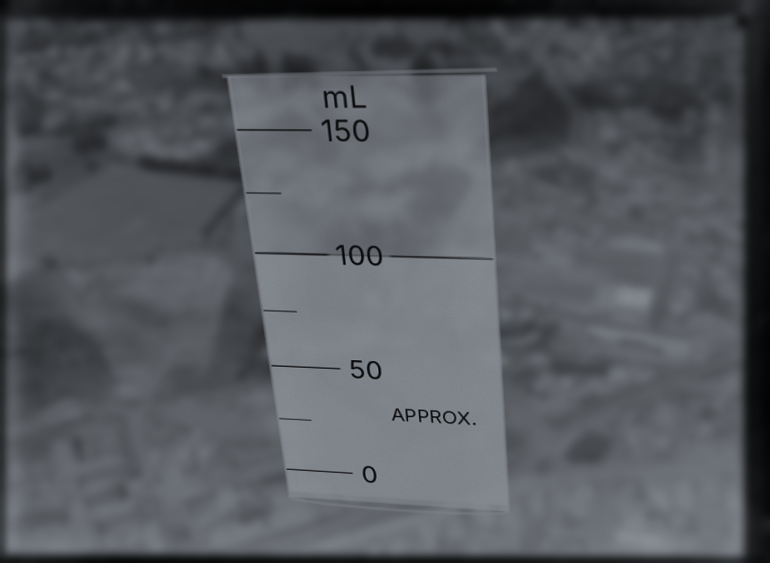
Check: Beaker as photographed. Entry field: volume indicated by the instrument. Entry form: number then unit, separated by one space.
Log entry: 100 mL
